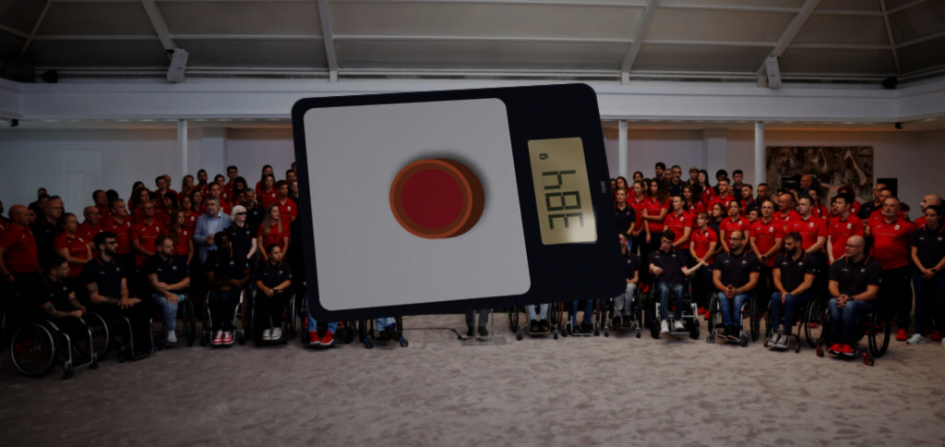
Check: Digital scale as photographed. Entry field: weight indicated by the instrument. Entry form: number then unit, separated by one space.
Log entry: 384 g
